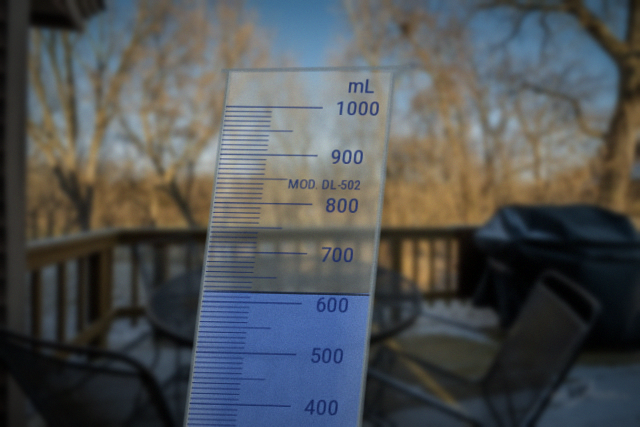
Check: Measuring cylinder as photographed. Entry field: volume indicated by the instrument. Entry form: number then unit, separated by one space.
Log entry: 620 mL
